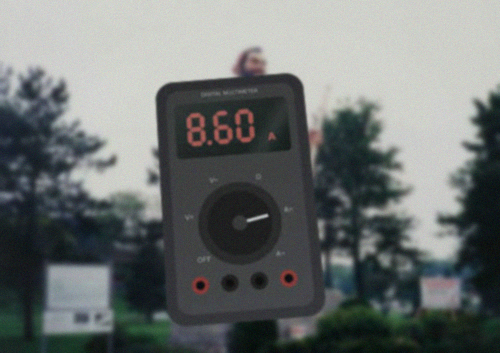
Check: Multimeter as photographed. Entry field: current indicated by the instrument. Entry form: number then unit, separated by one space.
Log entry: 8.60 A
